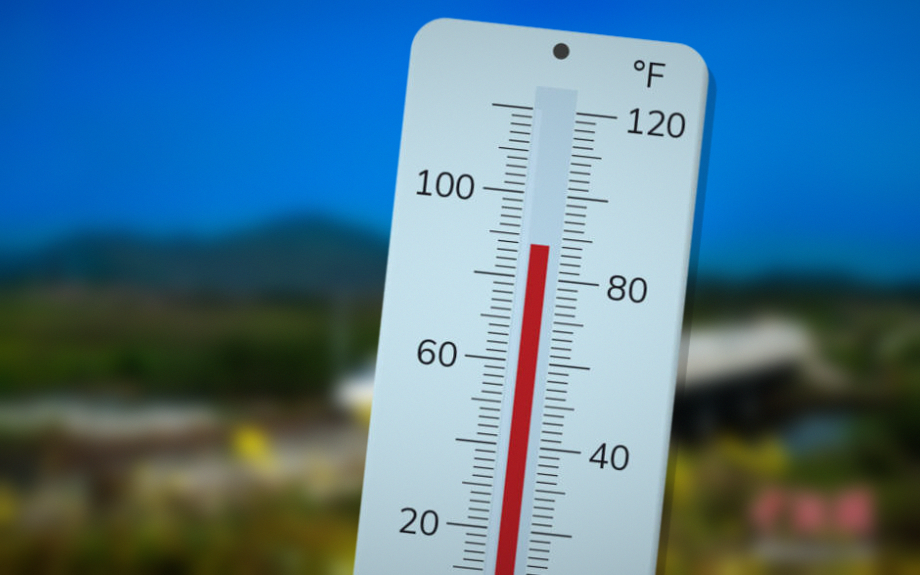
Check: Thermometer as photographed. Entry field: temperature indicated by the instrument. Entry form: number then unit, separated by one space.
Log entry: 88 °F
